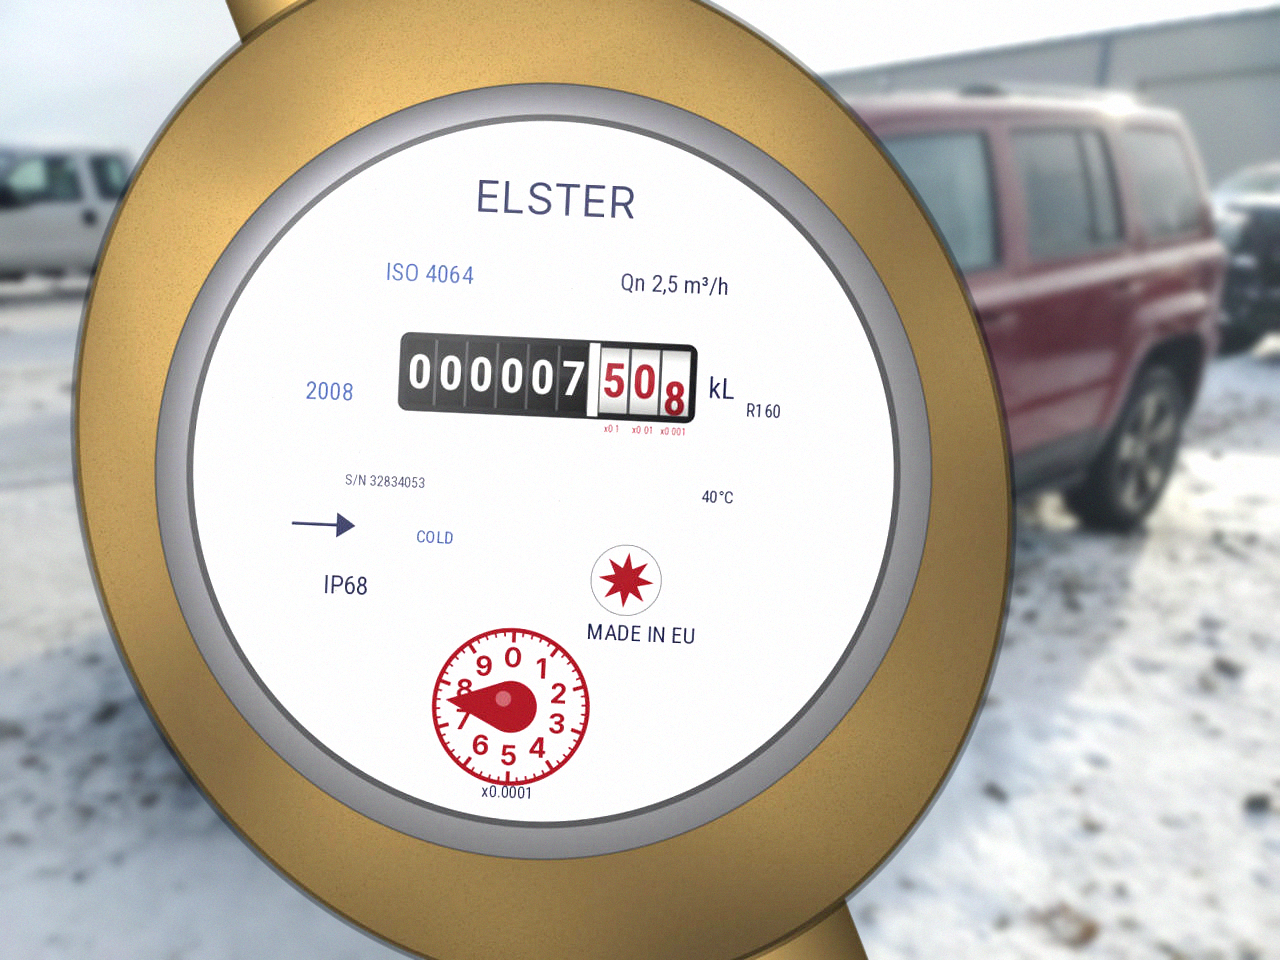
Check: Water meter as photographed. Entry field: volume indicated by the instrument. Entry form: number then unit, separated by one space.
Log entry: 7.5077 kL
